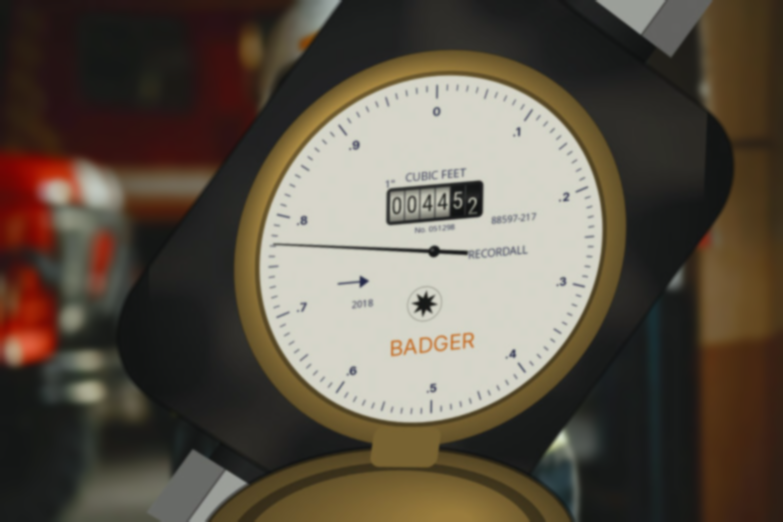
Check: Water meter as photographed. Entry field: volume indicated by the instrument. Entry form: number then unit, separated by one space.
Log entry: 4451.77 ft³
